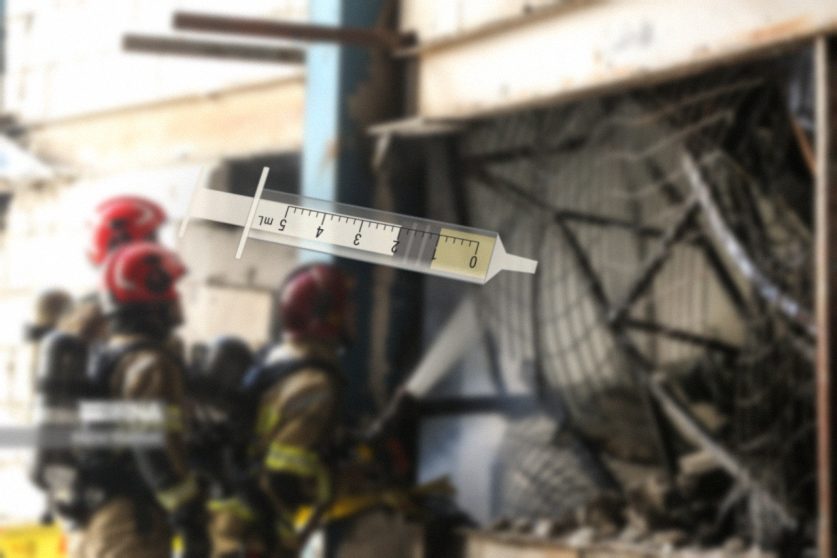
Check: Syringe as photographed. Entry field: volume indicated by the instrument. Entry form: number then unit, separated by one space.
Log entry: 1 mL
